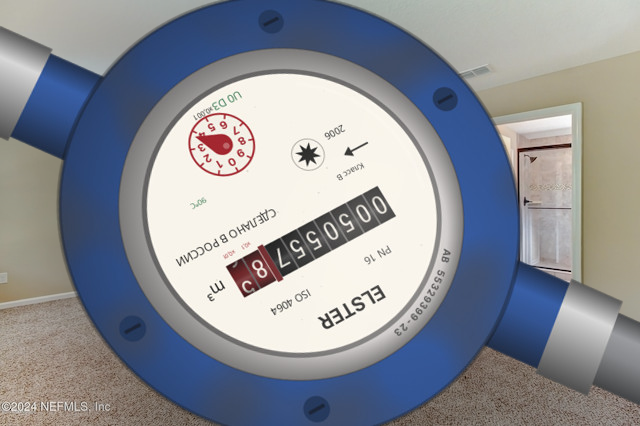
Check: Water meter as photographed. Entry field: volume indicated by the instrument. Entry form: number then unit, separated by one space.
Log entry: 50557.853 m³
